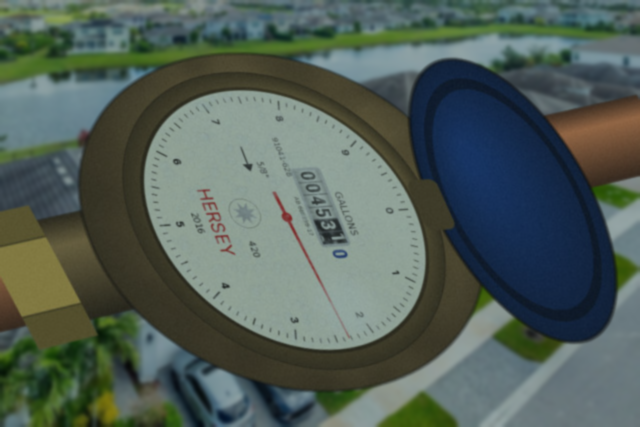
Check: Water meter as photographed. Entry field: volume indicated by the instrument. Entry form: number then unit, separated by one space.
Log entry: 45312.3 gal
